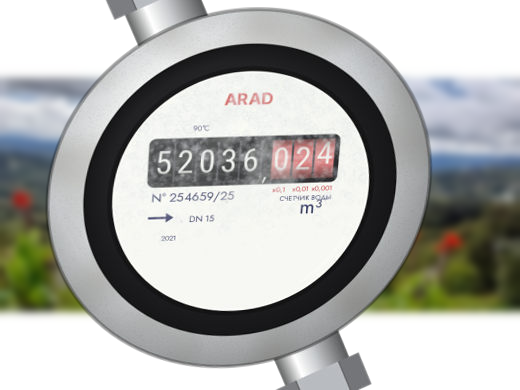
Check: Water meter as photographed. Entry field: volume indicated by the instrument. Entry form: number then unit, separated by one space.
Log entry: 52036.024 m³
